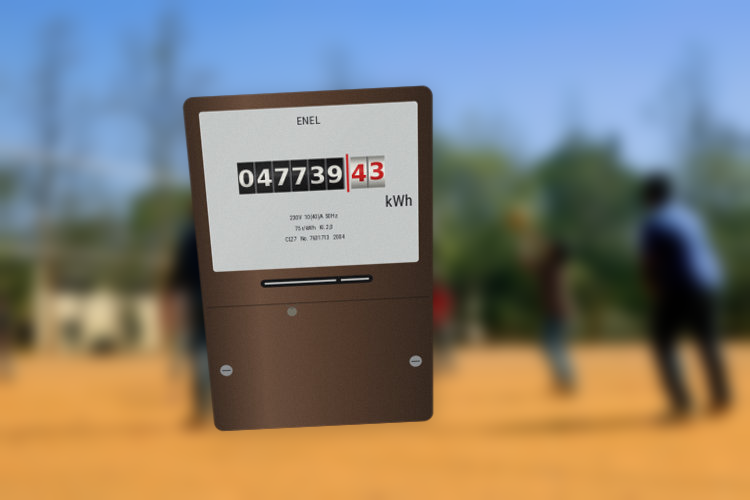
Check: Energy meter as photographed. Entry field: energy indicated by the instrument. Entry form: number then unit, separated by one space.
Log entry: 47739.43 kWh
